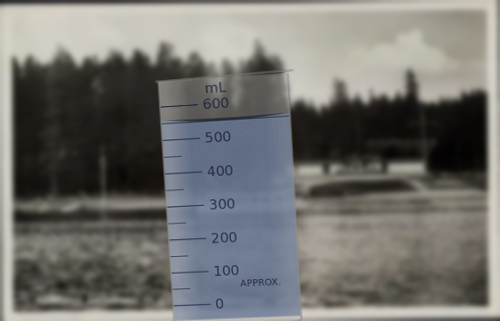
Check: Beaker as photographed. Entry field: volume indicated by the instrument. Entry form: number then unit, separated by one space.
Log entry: 550 mL
